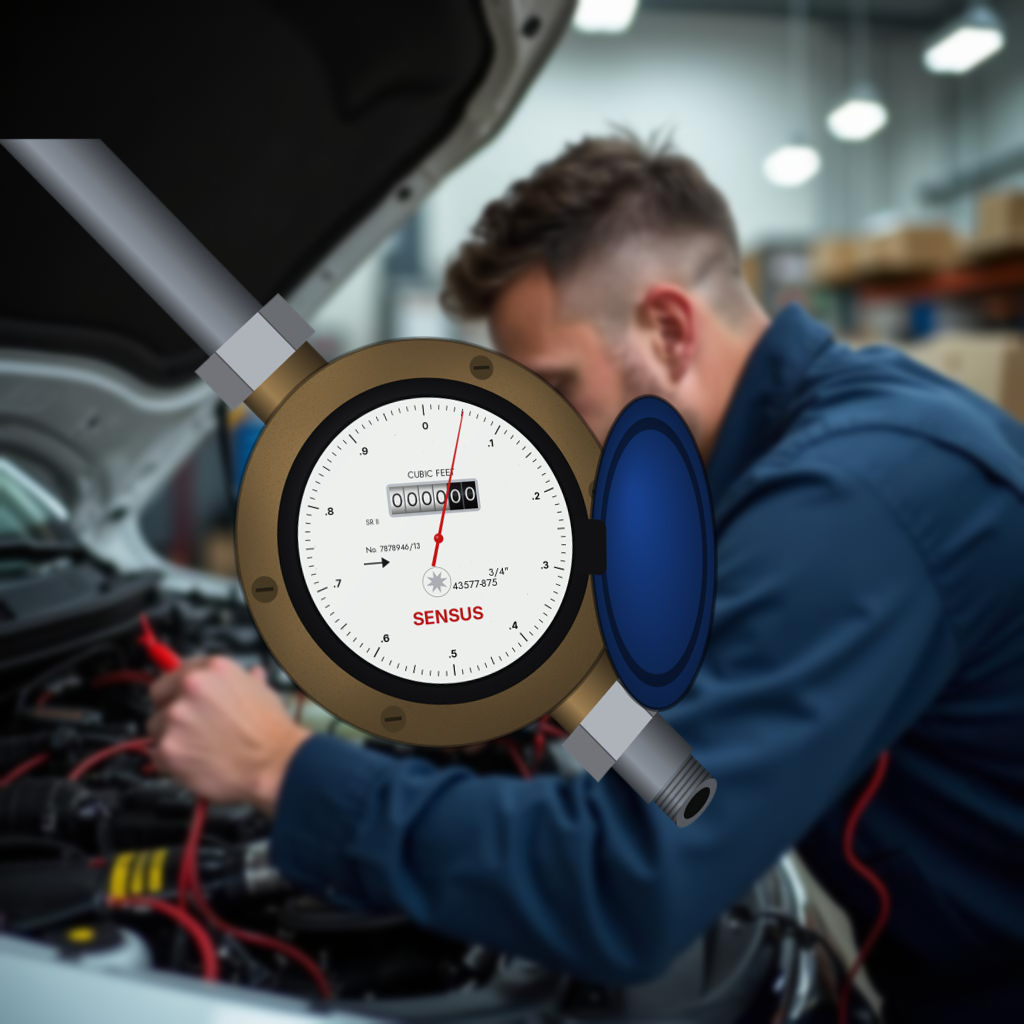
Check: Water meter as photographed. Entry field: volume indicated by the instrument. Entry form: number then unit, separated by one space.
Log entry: 0.05 ft³
